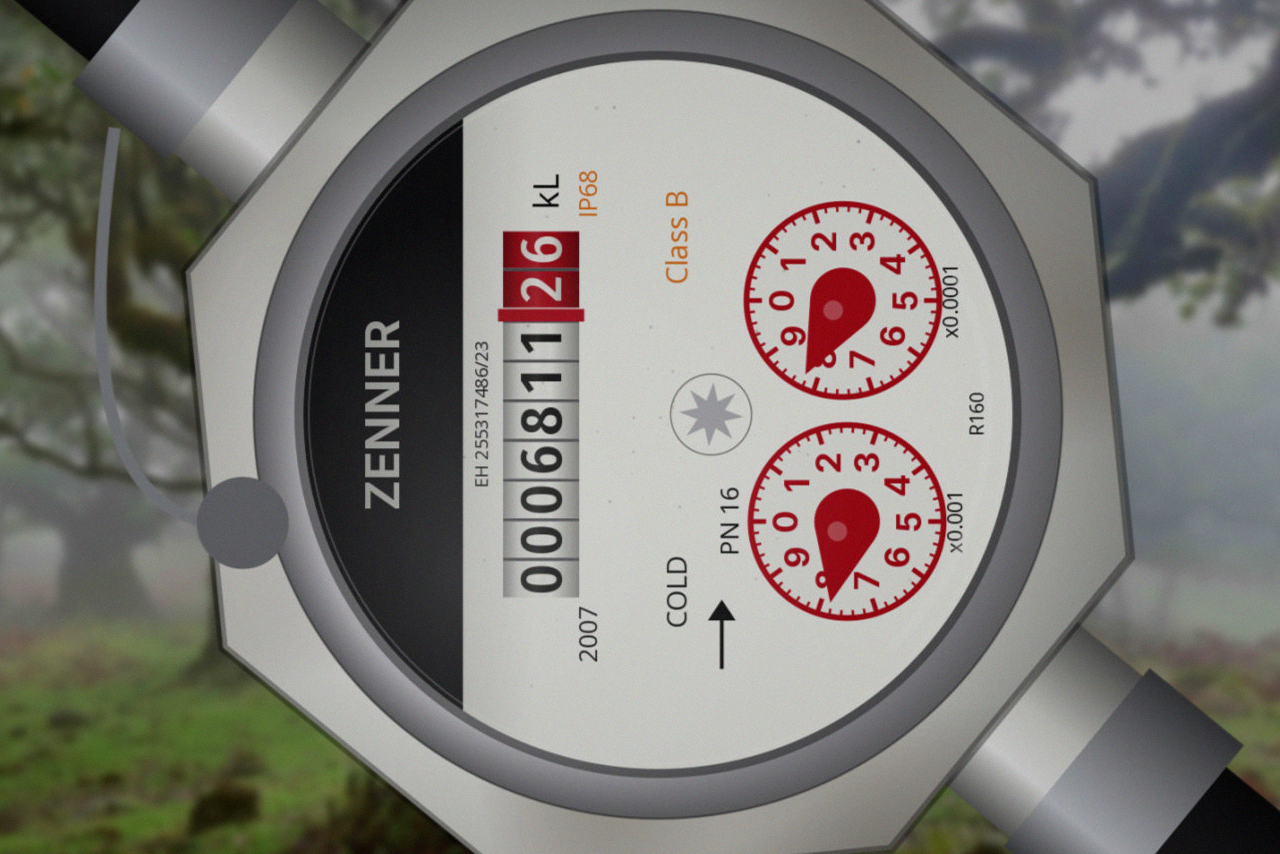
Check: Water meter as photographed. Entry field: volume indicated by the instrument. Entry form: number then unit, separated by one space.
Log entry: 6811.2678 kL
